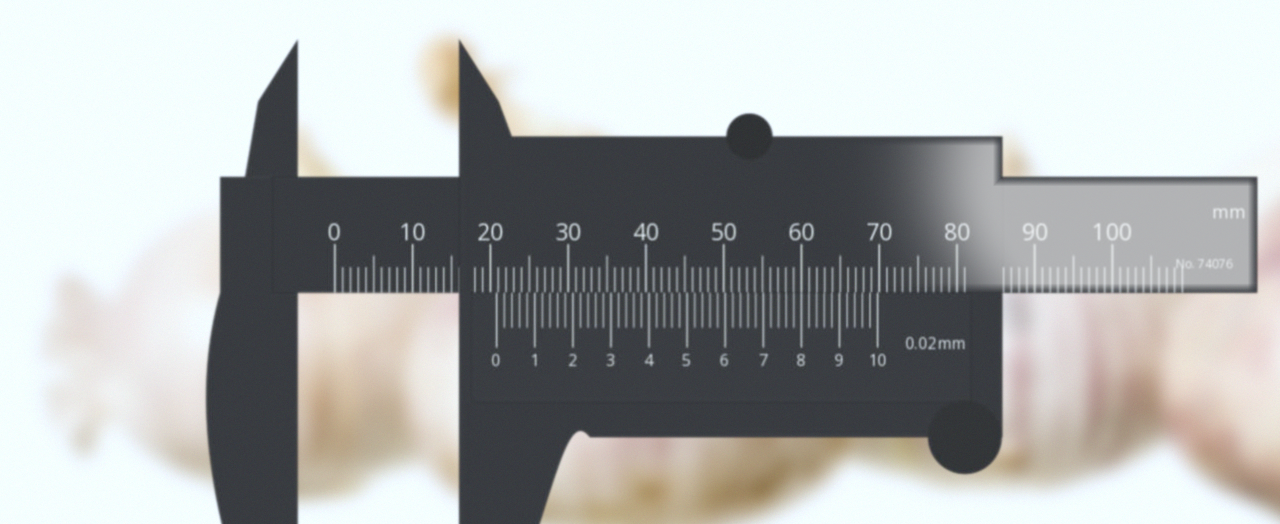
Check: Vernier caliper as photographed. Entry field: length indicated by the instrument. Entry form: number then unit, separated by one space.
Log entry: 20.8 mm
